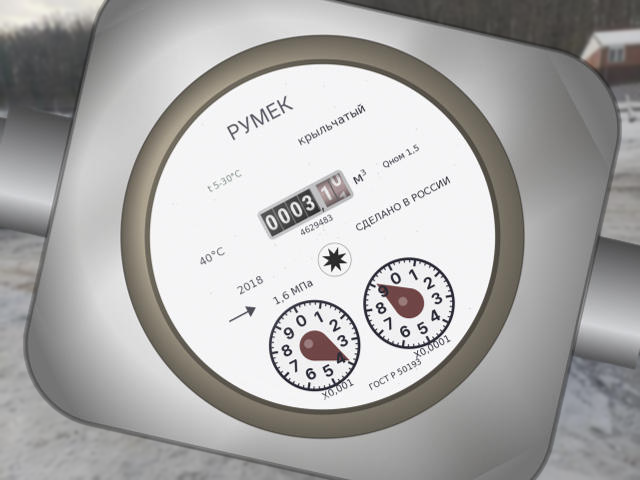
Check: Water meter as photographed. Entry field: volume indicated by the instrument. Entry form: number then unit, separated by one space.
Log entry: 3.1039 m³
